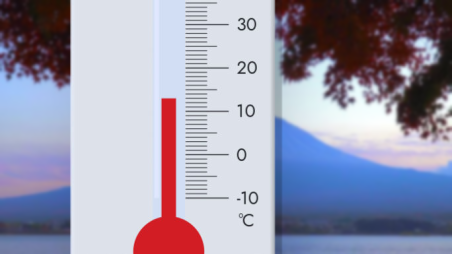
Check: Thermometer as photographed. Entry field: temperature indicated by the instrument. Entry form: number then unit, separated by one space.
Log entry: 13 °C
